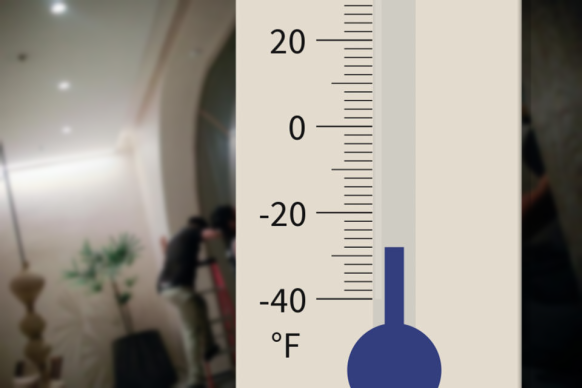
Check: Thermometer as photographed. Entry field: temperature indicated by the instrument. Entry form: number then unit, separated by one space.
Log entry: -28 °F
